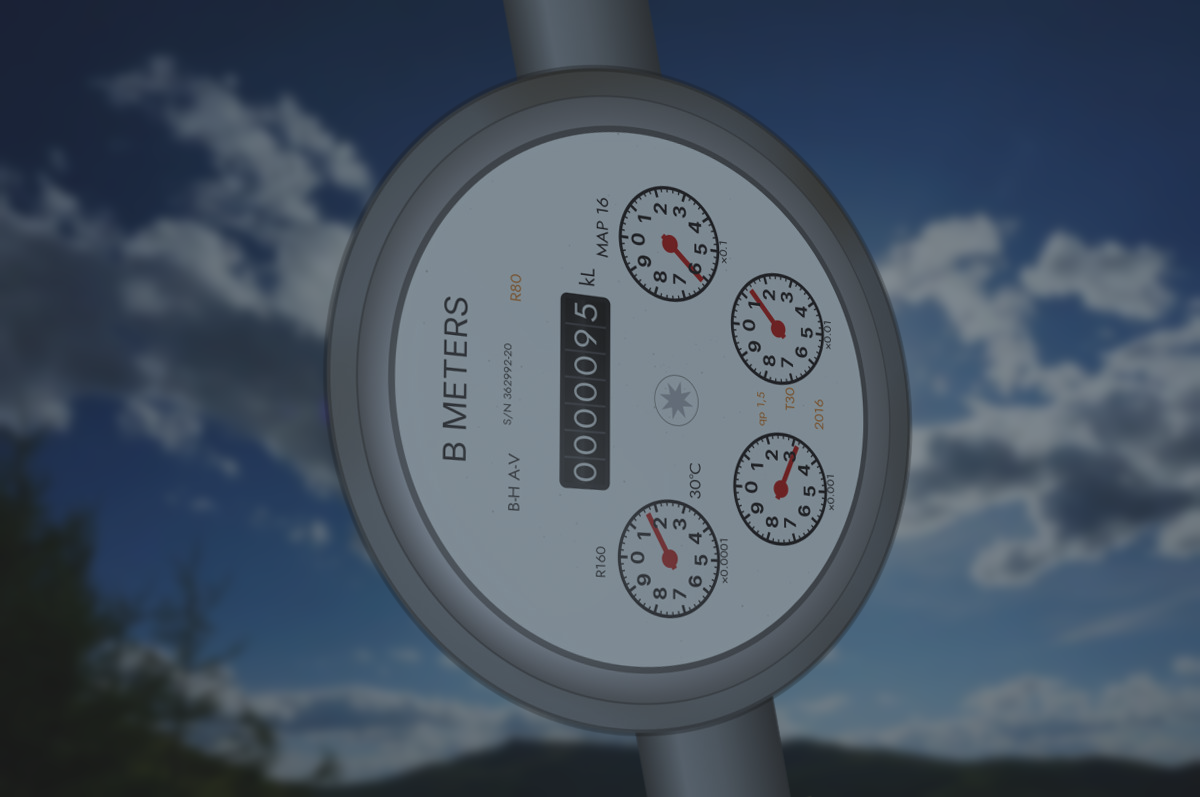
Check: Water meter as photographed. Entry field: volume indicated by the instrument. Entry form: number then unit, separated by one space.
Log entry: 95.6131 kL
